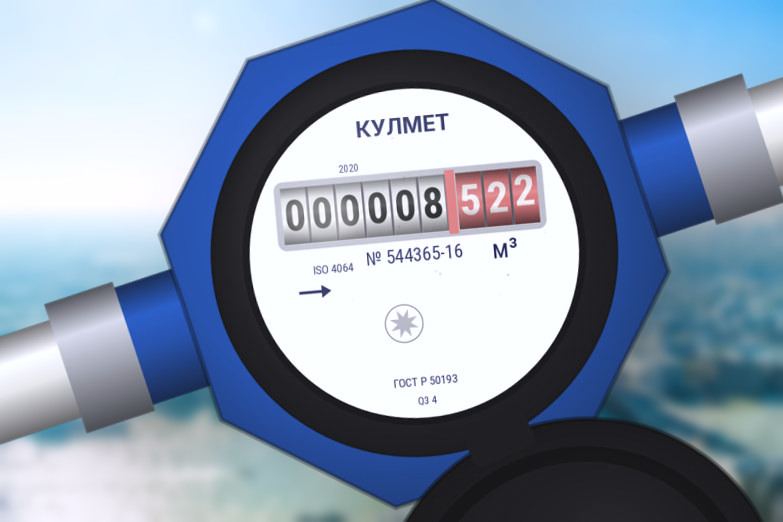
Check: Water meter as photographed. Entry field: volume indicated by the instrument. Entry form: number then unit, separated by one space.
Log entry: 8.522 m³
